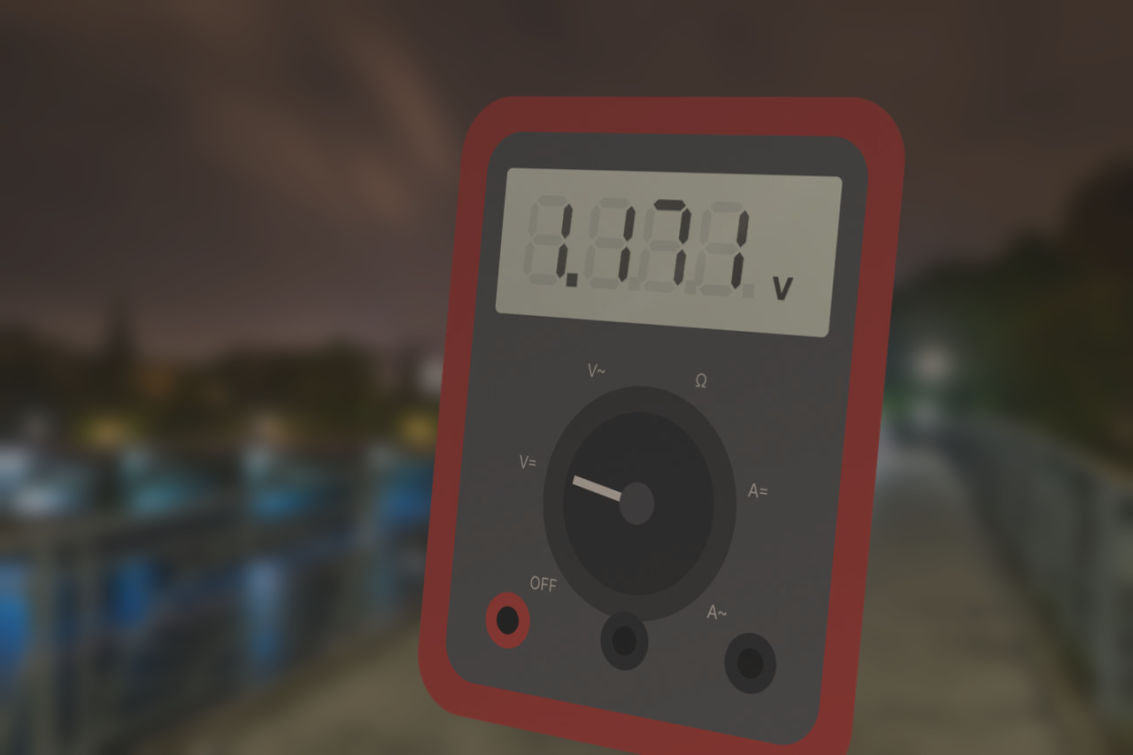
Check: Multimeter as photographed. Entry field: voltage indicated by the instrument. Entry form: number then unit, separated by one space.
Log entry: 1.171 V
